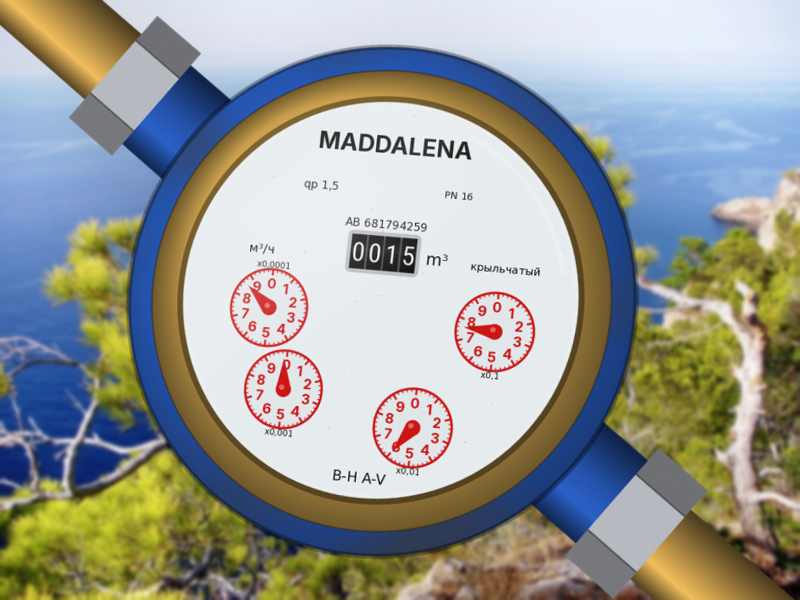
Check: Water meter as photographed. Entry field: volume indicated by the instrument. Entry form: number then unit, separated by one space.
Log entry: 15.7598 m³
